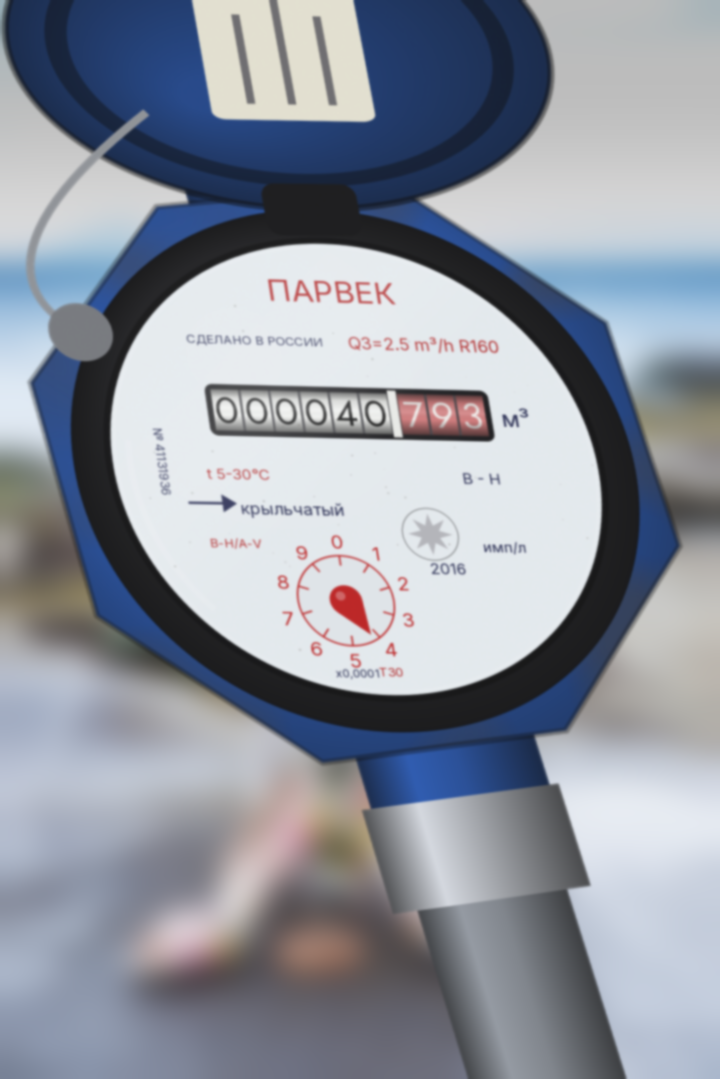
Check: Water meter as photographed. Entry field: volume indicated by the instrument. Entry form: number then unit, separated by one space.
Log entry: 40.7934 m³
